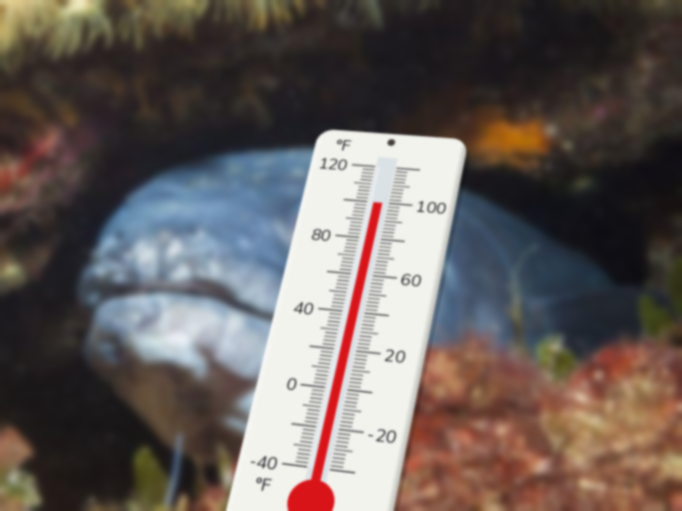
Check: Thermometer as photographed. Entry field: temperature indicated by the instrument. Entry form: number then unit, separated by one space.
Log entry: 100 °F
